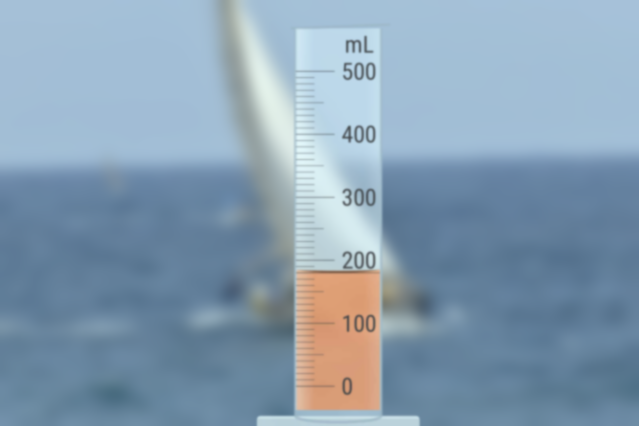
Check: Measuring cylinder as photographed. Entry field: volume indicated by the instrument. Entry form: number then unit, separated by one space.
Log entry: 180 mL
